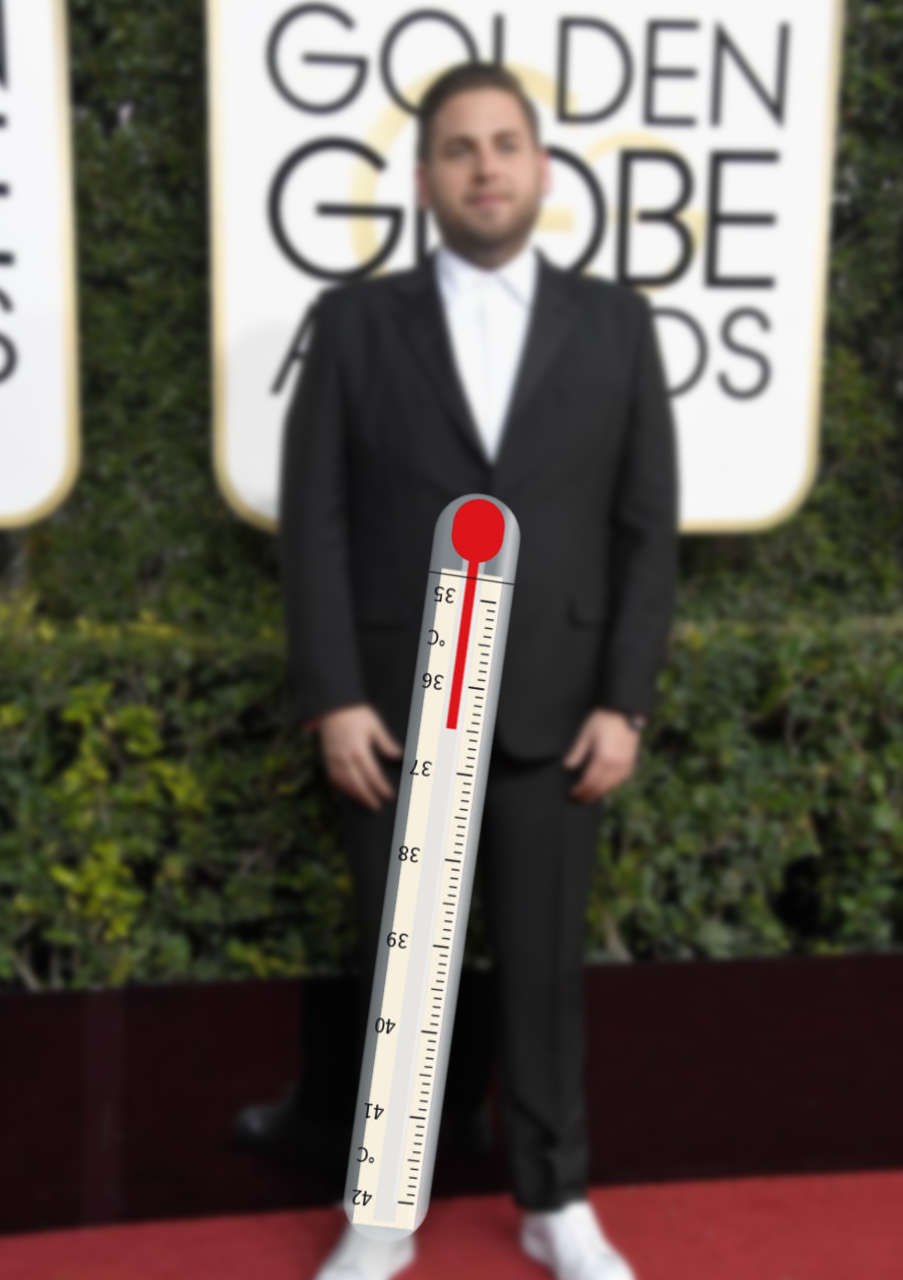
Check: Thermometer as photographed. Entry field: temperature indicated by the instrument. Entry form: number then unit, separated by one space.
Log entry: 36.5 °C
